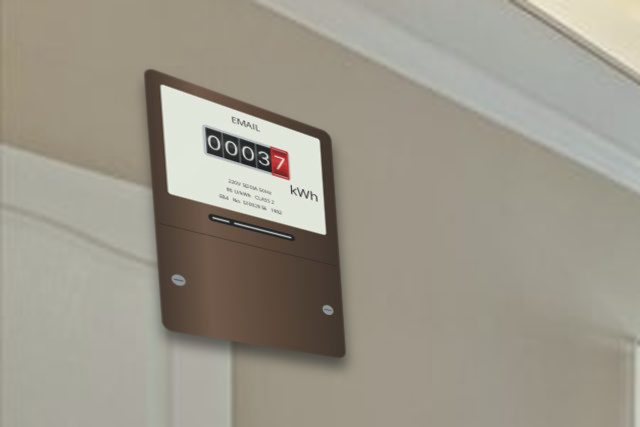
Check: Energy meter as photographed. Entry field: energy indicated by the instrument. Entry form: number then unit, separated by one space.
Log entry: 3.7 kWh
